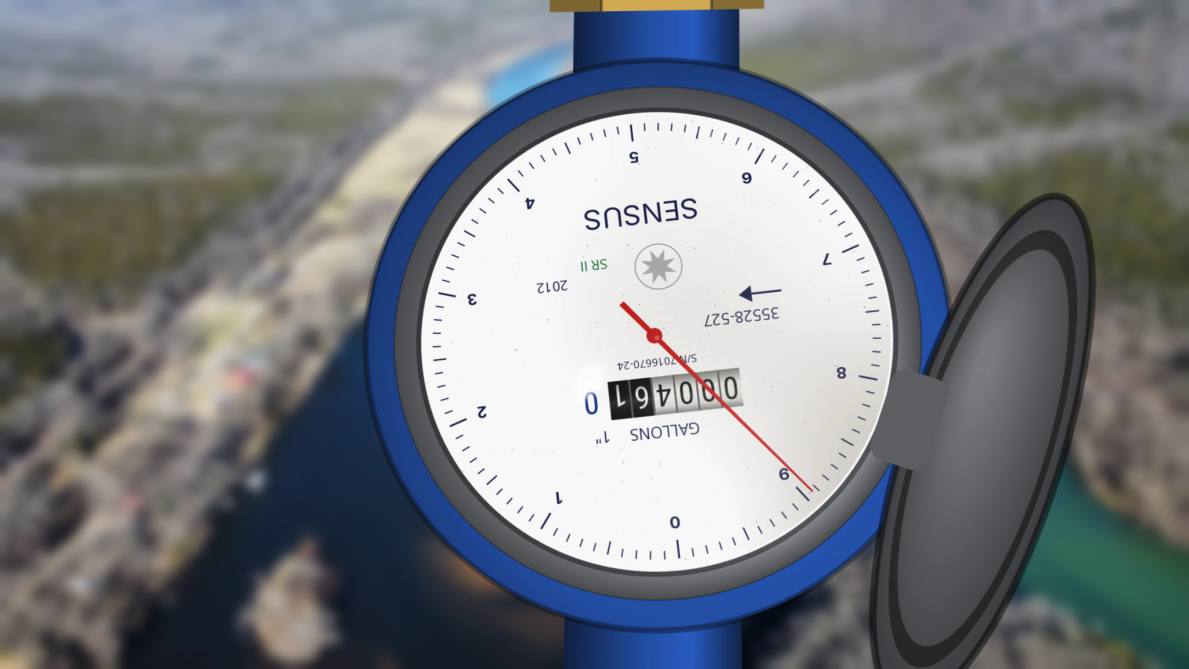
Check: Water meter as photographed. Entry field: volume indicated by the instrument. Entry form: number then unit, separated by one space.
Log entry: 4608.9 gal
